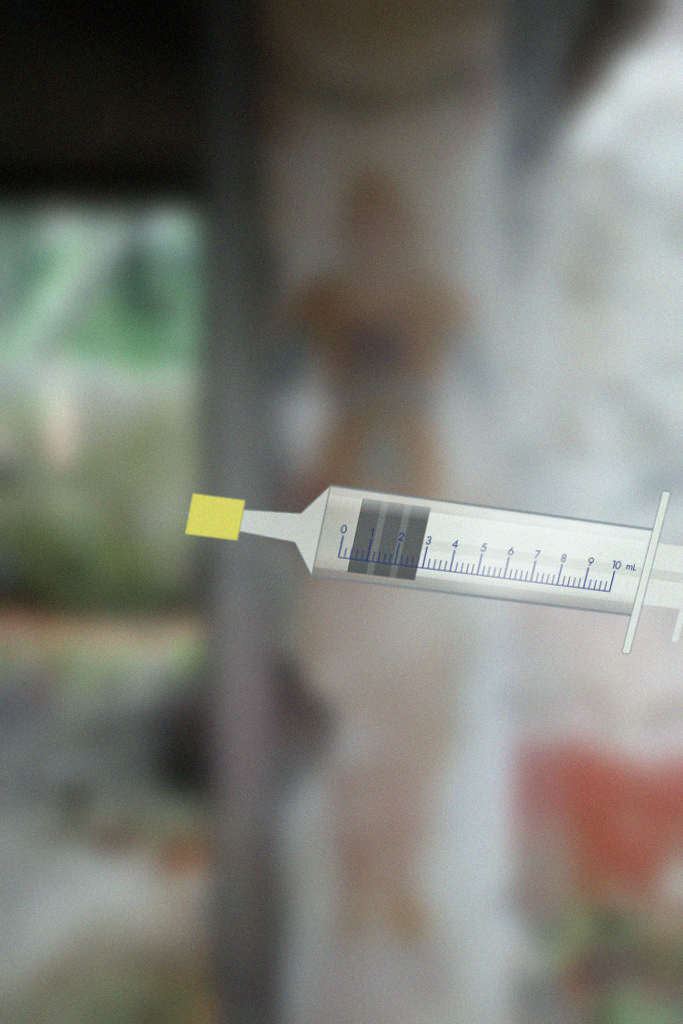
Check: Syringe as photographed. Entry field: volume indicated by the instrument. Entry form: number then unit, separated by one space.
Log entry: 0.4 mL
